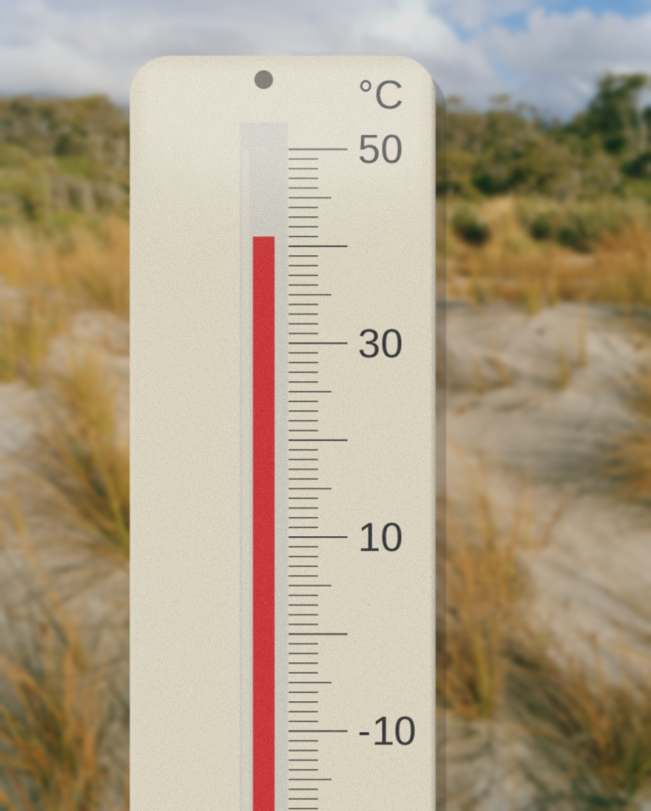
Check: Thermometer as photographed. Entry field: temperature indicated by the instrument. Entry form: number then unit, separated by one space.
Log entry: 41 °C
